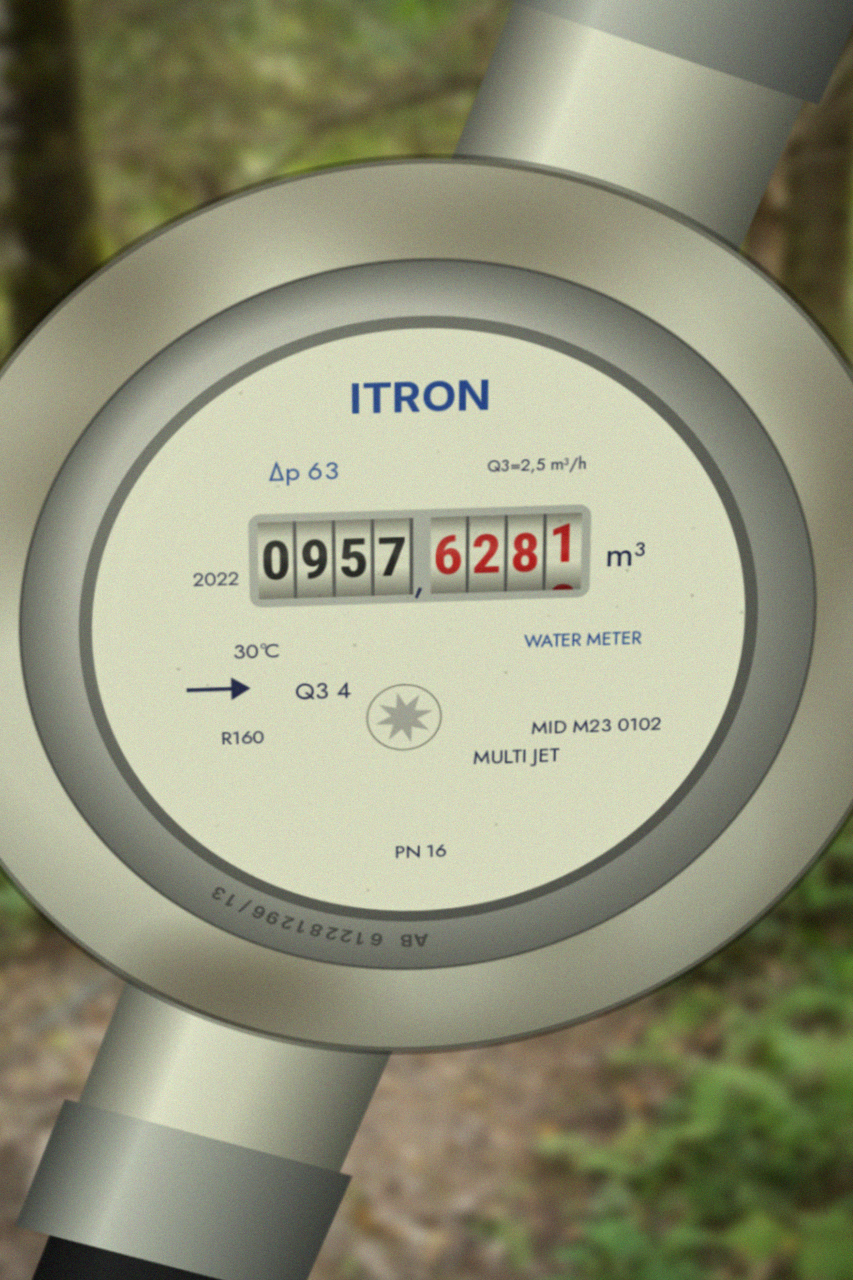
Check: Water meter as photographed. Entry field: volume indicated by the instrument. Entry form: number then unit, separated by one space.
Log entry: 957.6281 m³
